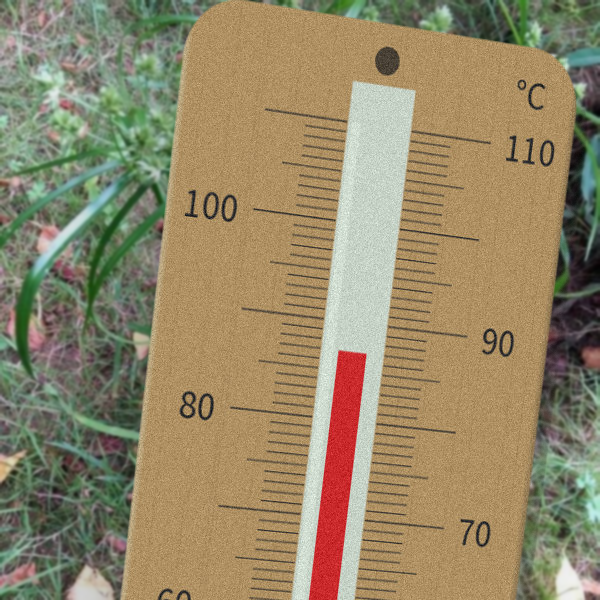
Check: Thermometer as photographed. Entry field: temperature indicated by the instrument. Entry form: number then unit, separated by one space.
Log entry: 87 °C
